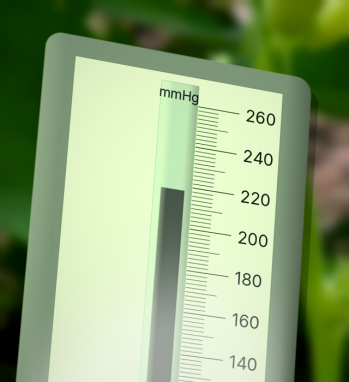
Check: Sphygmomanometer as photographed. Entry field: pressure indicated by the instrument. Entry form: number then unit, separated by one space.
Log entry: 218 mmHg
